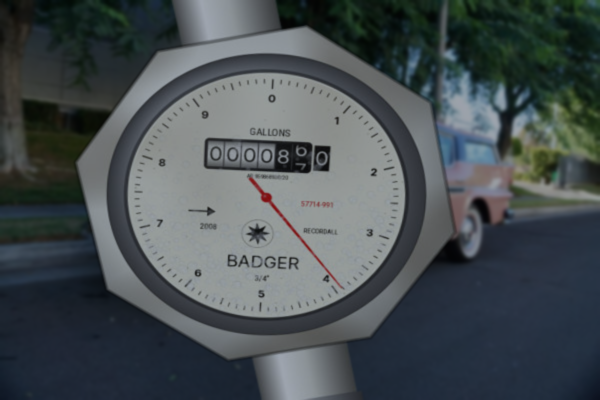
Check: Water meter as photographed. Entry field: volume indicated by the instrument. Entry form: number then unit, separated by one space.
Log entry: 863.9 gal
